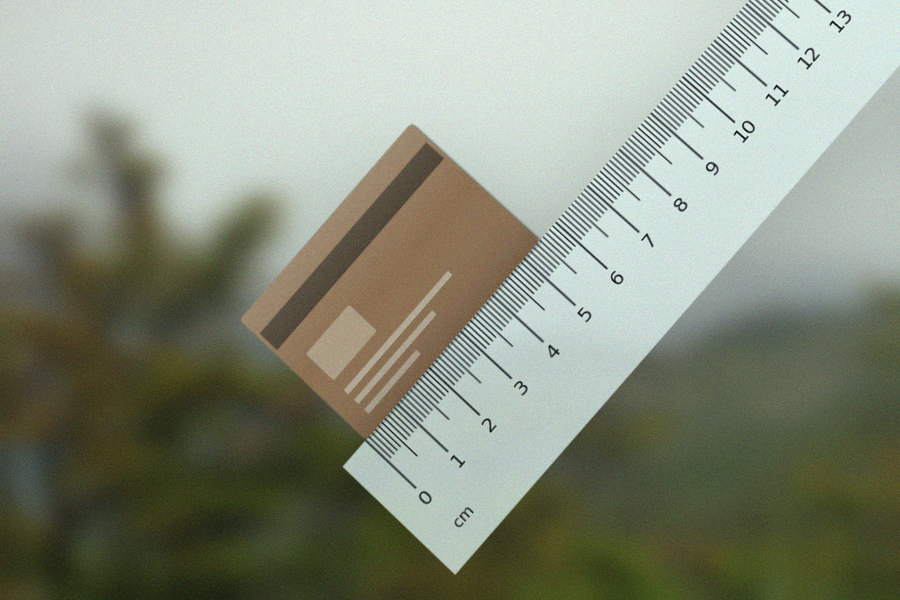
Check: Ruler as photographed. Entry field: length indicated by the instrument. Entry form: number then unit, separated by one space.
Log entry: 5.5 cm
